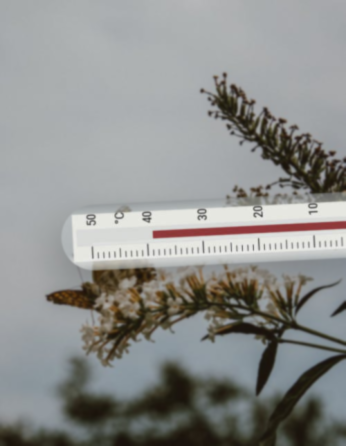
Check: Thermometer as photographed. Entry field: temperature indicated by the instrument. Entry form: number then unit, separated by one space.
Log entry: 39 °C
